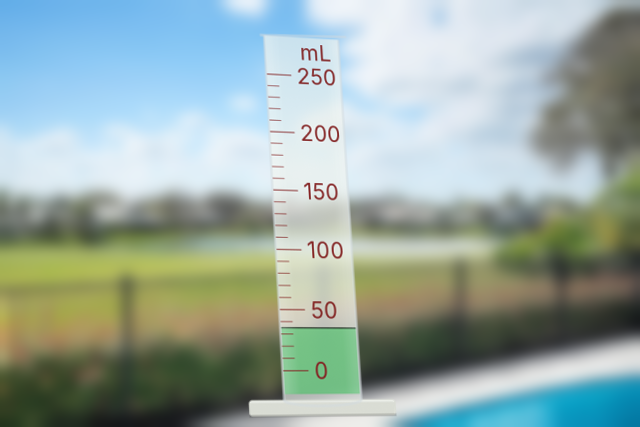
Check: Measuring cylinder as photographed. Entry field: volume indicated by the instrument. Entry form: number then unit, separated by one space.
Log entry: 35 mL
